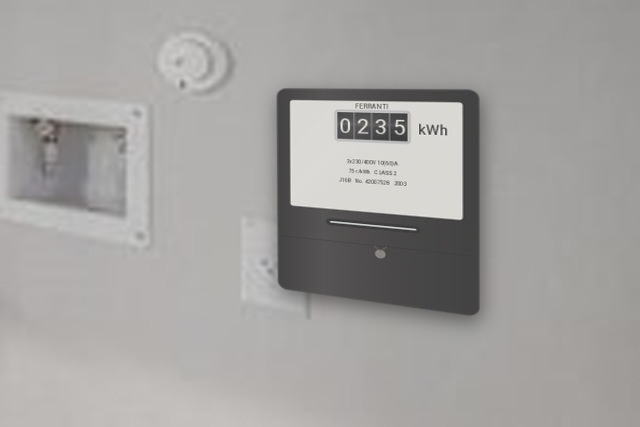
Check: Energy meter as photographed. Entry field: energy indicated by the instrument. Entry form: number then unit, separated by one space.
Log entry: 235 kWh
